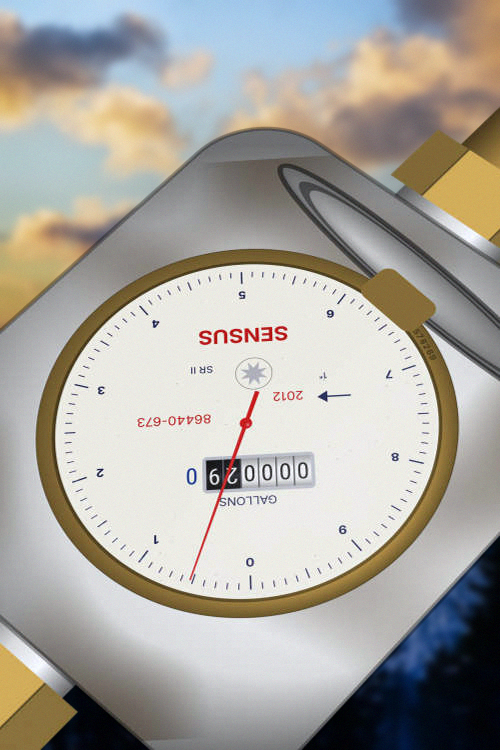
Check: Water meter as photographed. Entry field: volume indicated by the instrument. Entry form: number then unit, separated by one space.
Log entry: 290.5 gal
